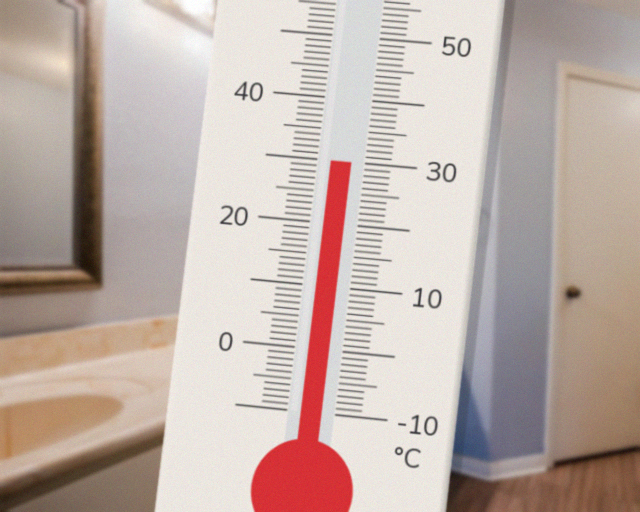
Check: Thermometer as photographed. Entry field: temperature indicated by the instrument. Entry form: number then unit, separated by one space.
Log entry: 30 °C
